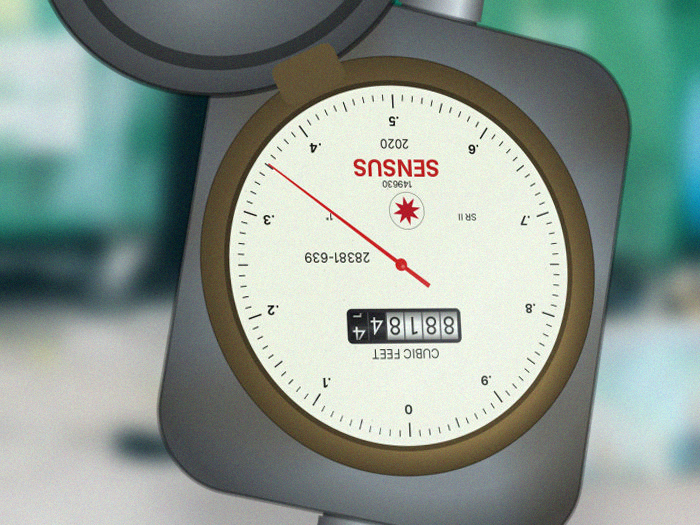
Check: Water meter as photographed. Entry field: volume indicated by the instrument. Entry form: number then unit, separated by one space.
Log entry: 881844.35 ft³
